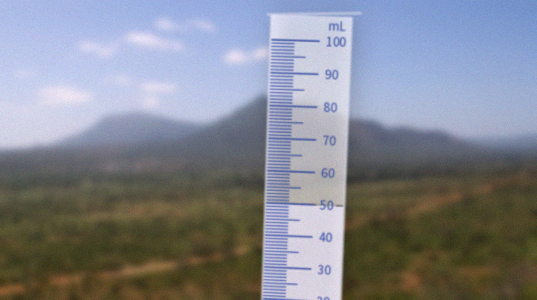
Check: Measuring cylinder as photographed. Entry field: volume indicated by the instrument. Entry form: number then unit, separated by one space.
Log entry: 50 mL
